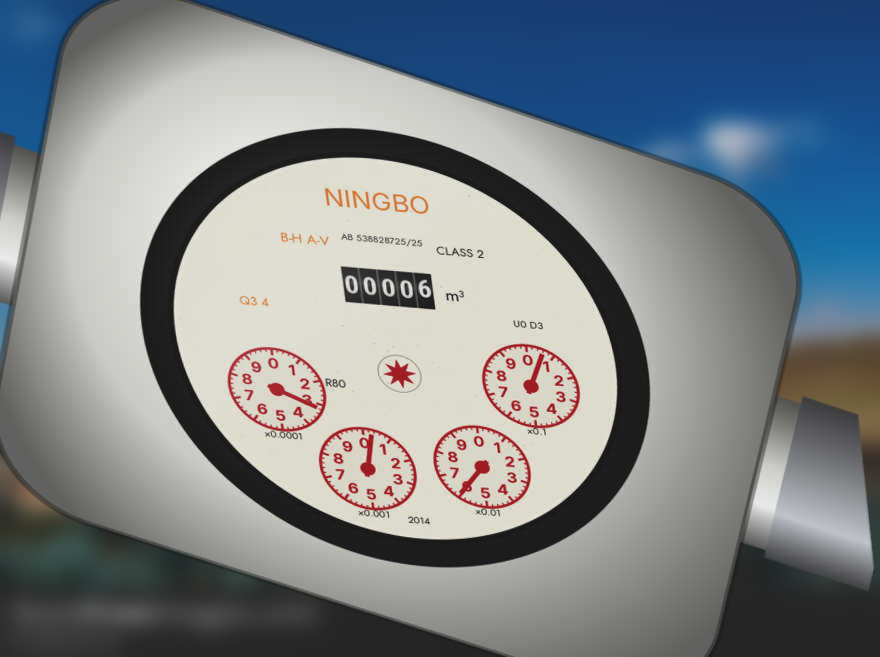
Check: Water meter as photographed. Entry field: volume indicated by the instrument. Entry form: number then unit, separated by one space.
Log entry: 6.0603 m³
